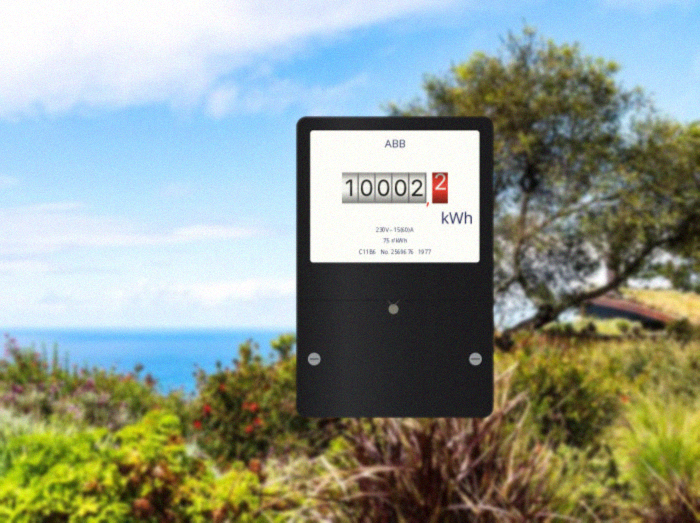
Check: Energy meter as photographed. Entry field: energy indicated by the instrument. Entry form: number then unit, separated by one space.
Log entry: 10002.2 kWh
